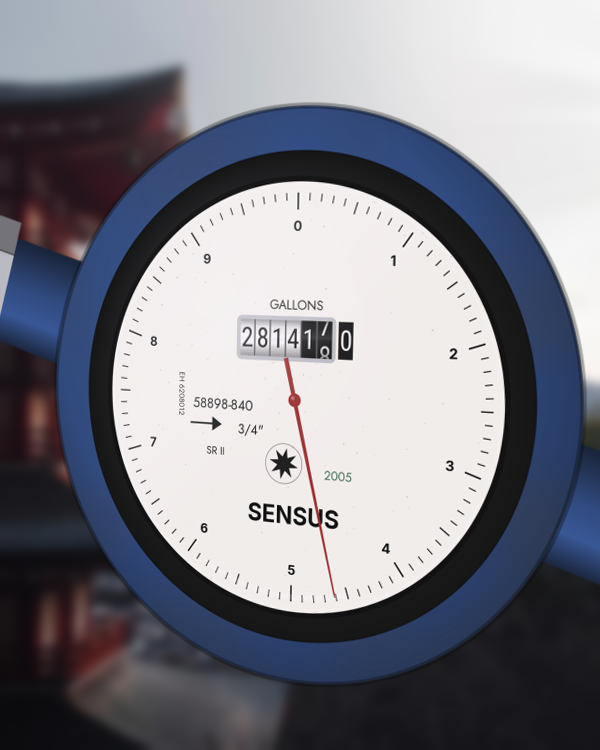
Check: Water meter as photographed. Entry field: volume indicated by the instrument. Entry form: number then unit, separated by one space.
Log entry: 2814174.6 gal
